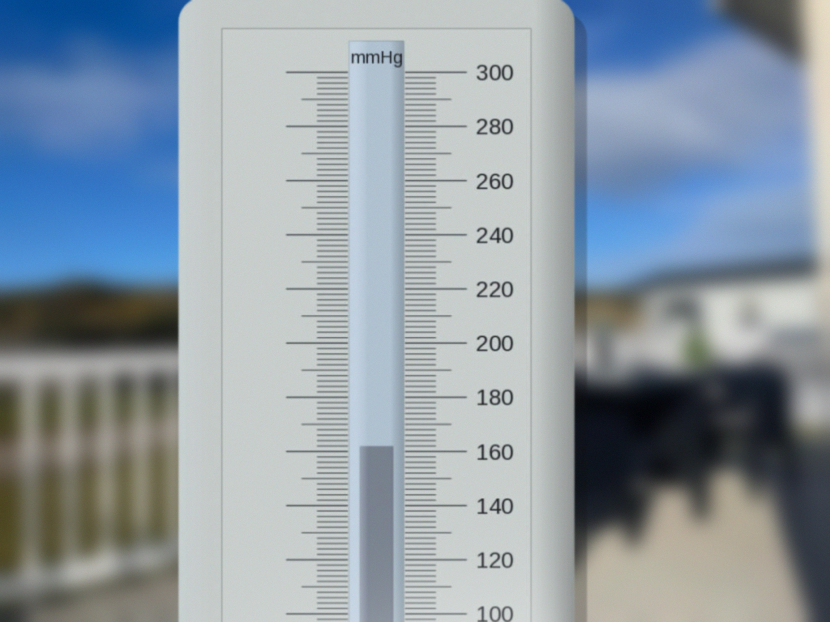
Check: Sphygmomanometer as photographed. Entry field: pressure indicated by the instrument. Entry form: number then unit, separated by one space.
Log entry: 162 mmHg
